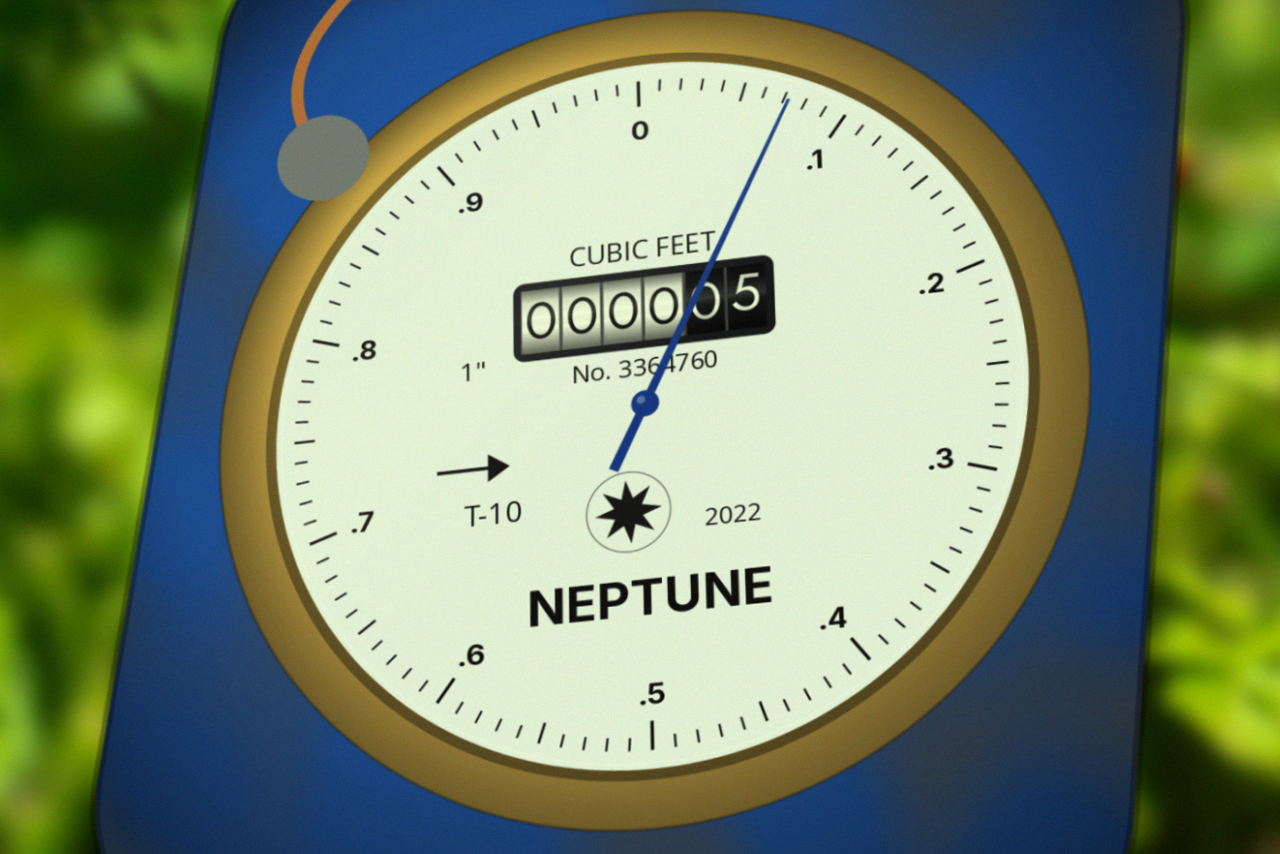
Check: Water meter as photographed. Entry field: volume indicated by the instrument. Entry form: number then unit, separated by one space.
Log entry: 5.07 ft³
